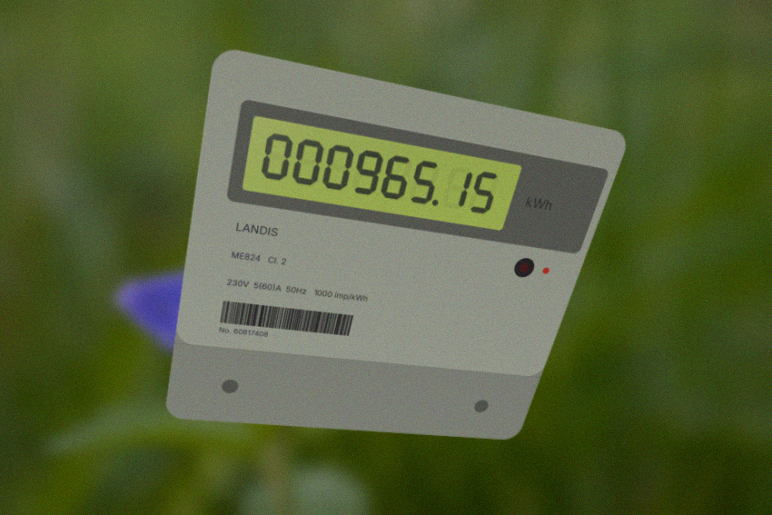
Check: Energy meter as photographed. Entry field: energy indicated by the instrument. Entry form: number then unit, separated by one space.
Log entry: 965.15 kWh
